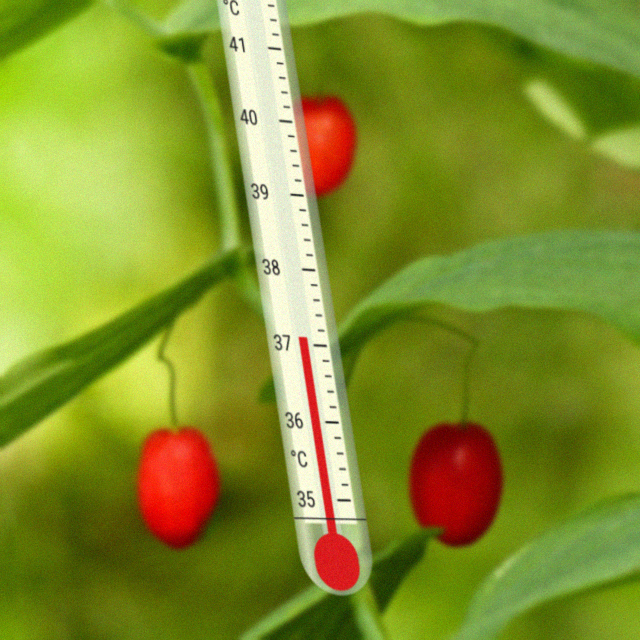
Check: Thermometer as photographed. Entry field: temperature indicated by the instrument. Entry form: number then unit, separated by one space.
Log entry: 37.1 °C
